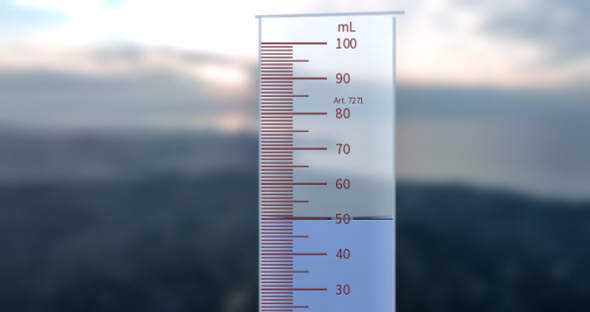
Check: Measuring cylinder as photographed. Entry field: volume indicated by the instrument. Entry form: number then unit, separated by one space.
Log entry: 50 mL
